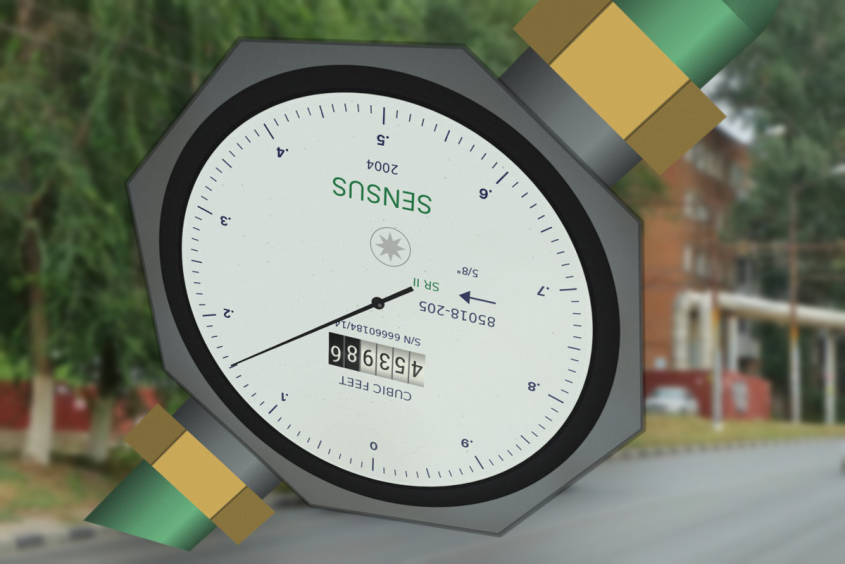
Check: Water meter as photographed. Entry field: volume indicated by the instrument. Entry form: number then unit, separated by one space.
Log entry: 453986.15 ft³
